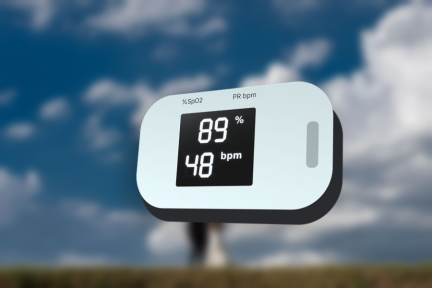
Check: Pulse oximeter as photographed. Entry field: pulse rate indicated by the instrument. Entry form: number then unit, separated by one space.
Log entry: 48 bpm
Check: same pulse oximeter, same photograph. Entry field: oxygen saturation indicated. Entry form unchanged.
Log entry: 89 %
